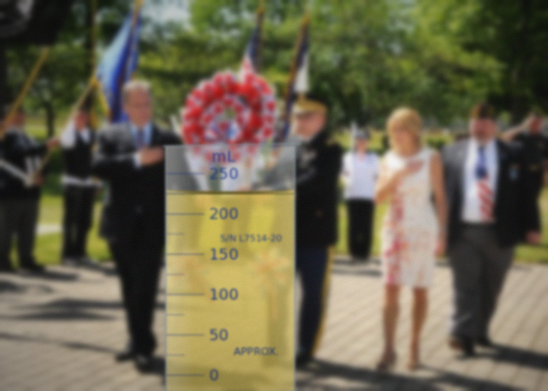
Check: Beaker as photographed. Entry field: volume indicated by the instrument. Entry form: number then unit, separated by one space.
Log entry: 225 mL
